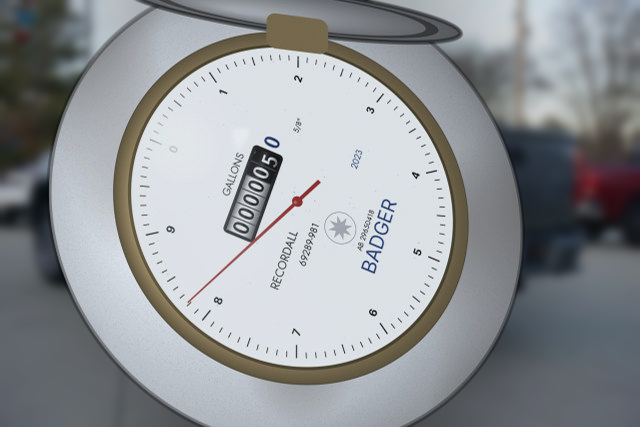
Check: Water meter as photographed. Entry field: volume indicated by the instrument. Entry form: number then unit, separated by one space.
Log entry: 48.2 gal
